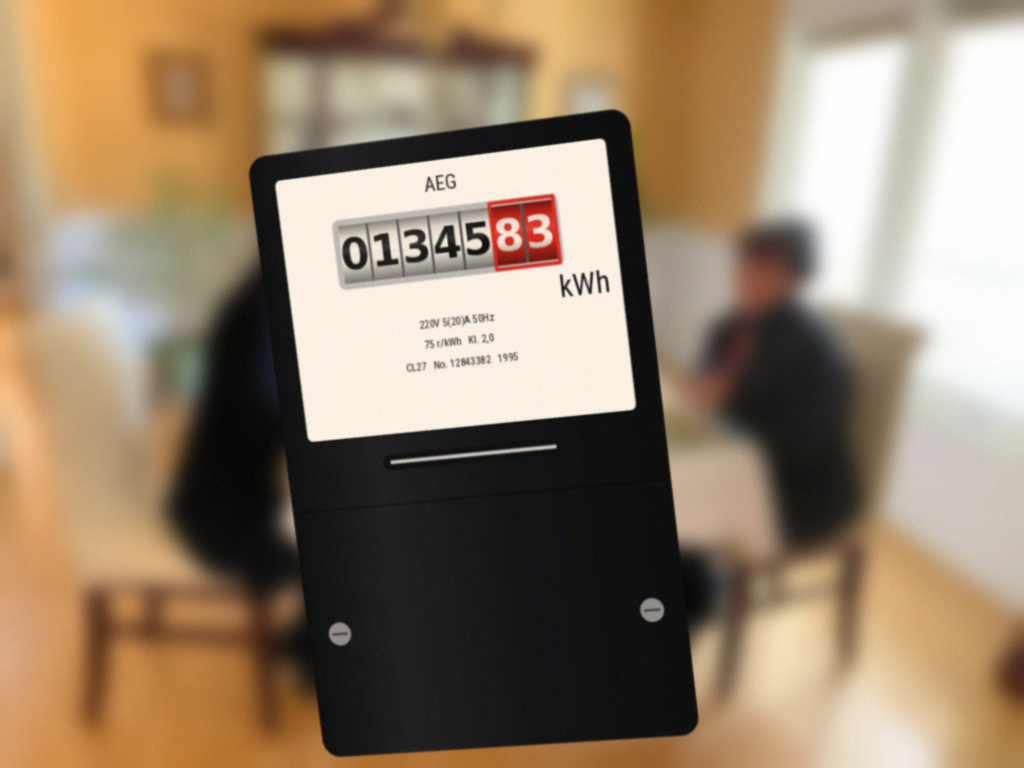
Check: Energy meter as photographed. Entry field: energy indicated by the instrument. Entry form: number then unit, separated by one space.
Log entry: 1345.83 kWh
